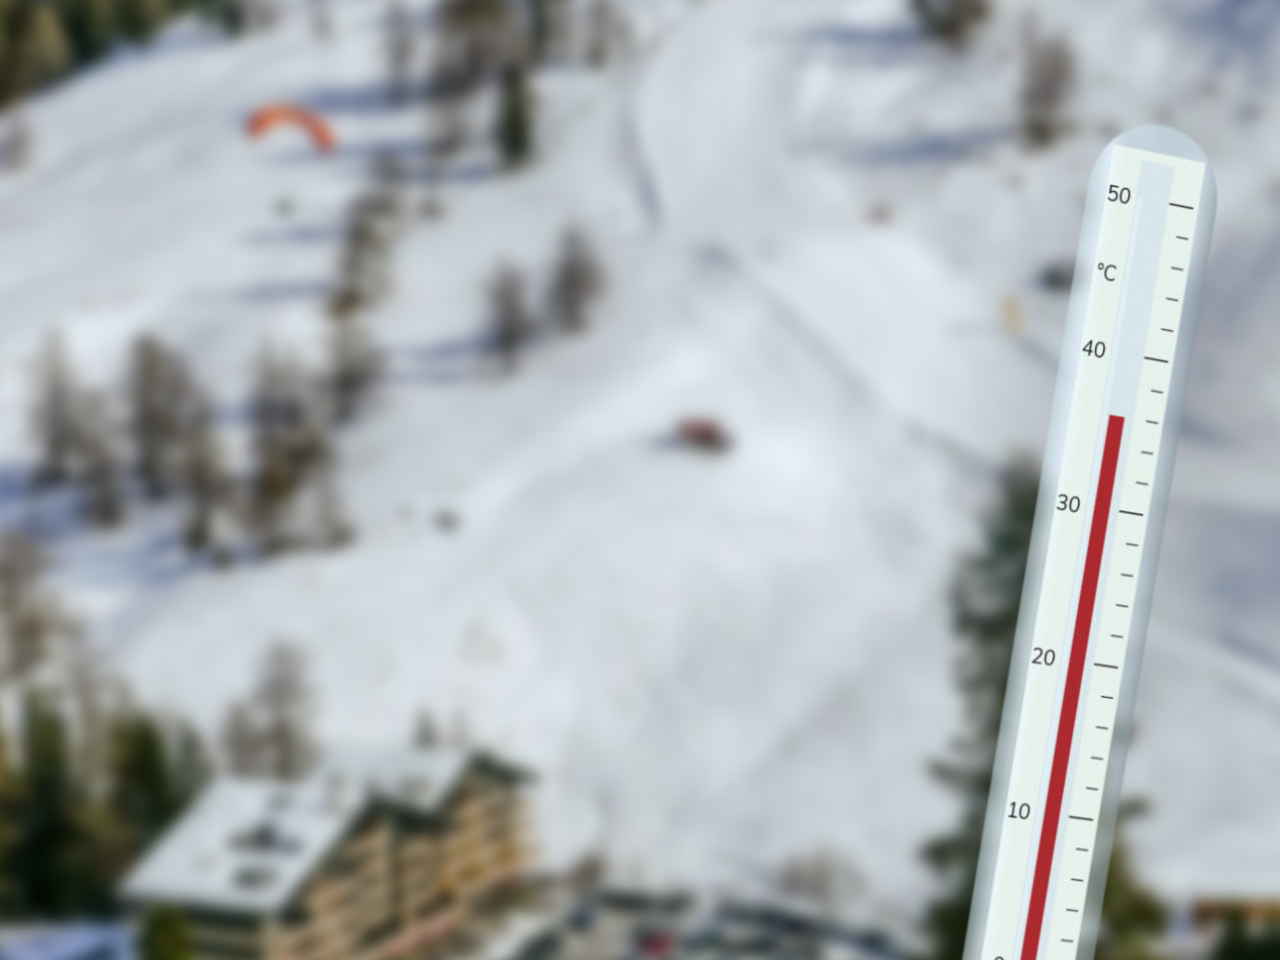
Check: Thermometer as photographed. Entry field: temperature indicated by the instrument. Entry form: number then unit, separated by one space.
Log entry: 36 °C
